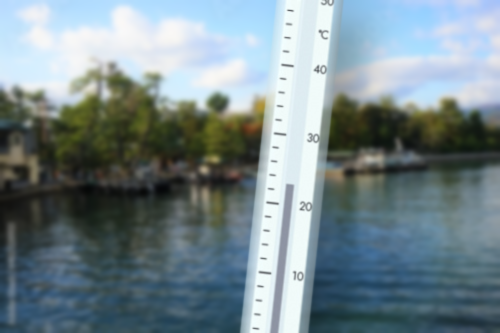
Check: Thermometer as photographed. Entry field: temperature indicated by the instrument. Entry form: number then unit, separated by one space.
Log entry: 23 °C
